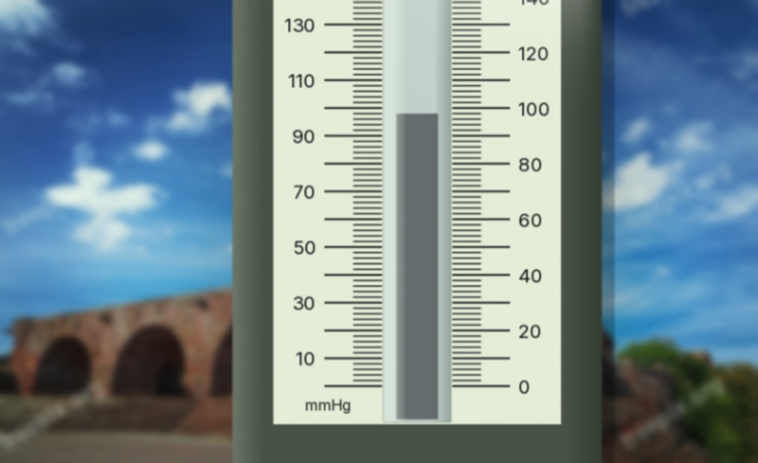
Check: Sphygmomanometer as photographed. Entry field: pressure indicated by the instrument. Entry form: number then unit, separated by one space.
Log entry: 98 mmHg
